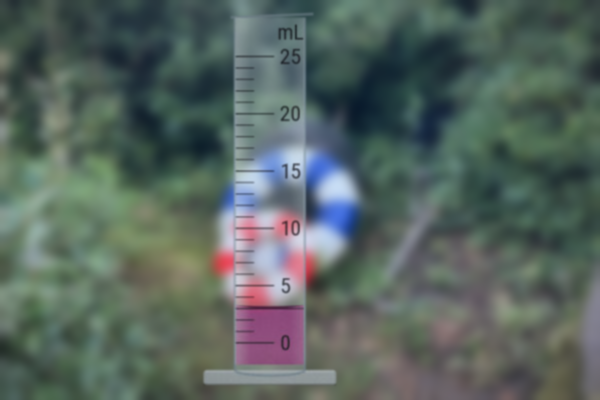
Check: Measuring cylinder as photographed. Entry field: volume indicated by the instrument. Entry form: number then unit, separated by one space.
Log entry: 3 mL
